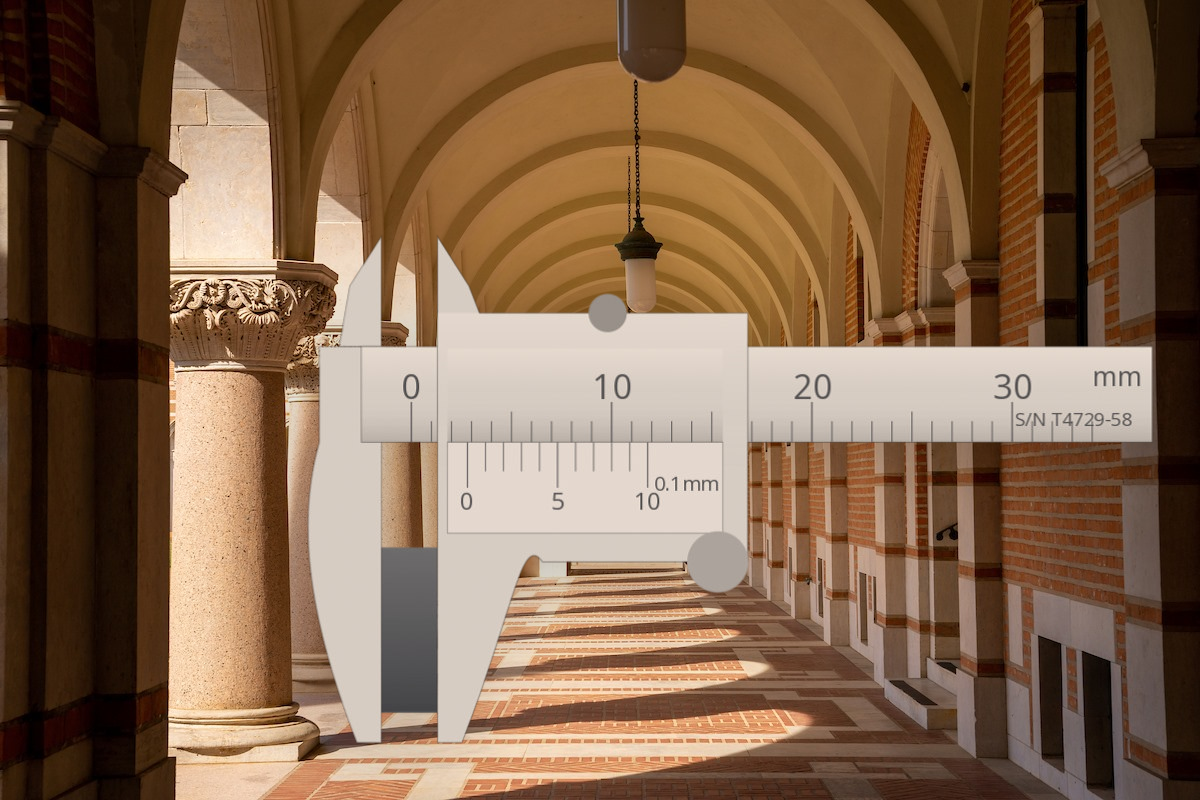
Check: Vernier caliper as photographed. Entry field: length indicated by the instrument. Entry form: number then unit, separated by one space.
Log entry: 2.8 mm
